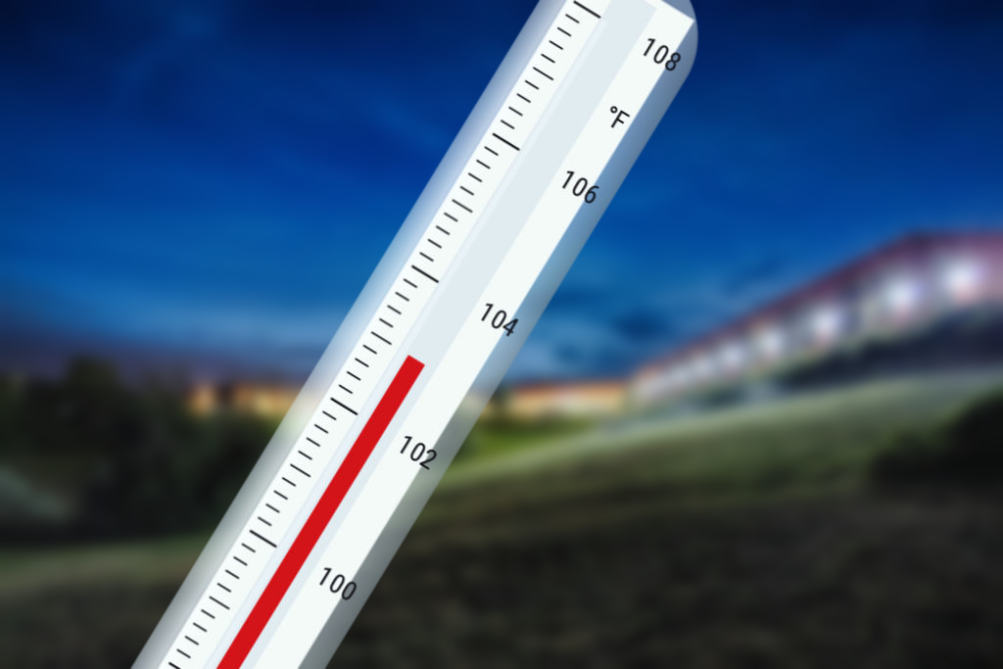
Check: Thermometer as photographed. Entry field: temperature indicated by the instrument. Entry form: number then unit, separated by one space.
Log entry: 103 °F
